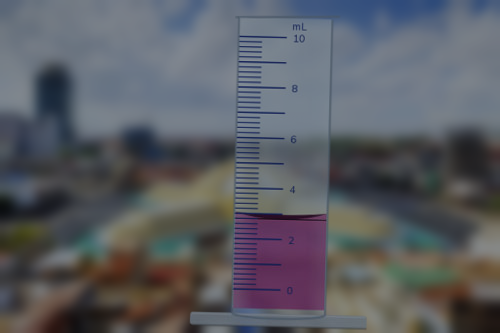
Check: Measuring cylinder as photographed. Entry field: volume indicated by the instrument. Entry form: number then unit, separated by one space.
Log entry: 2.8 mL
